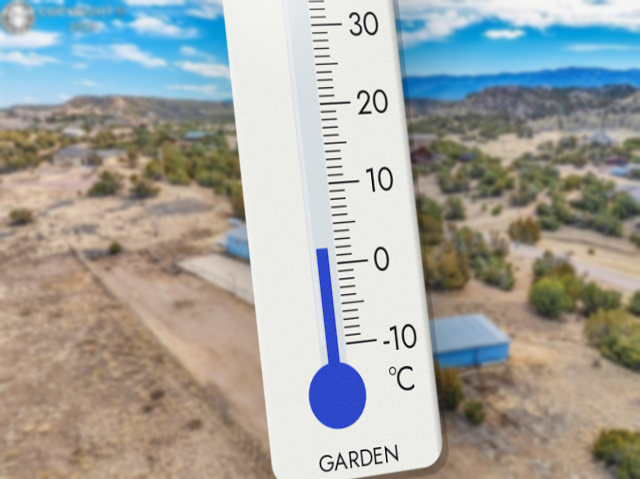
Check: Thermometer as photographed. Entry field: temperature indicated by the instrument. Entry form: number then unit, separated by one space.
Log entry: 2 °C
